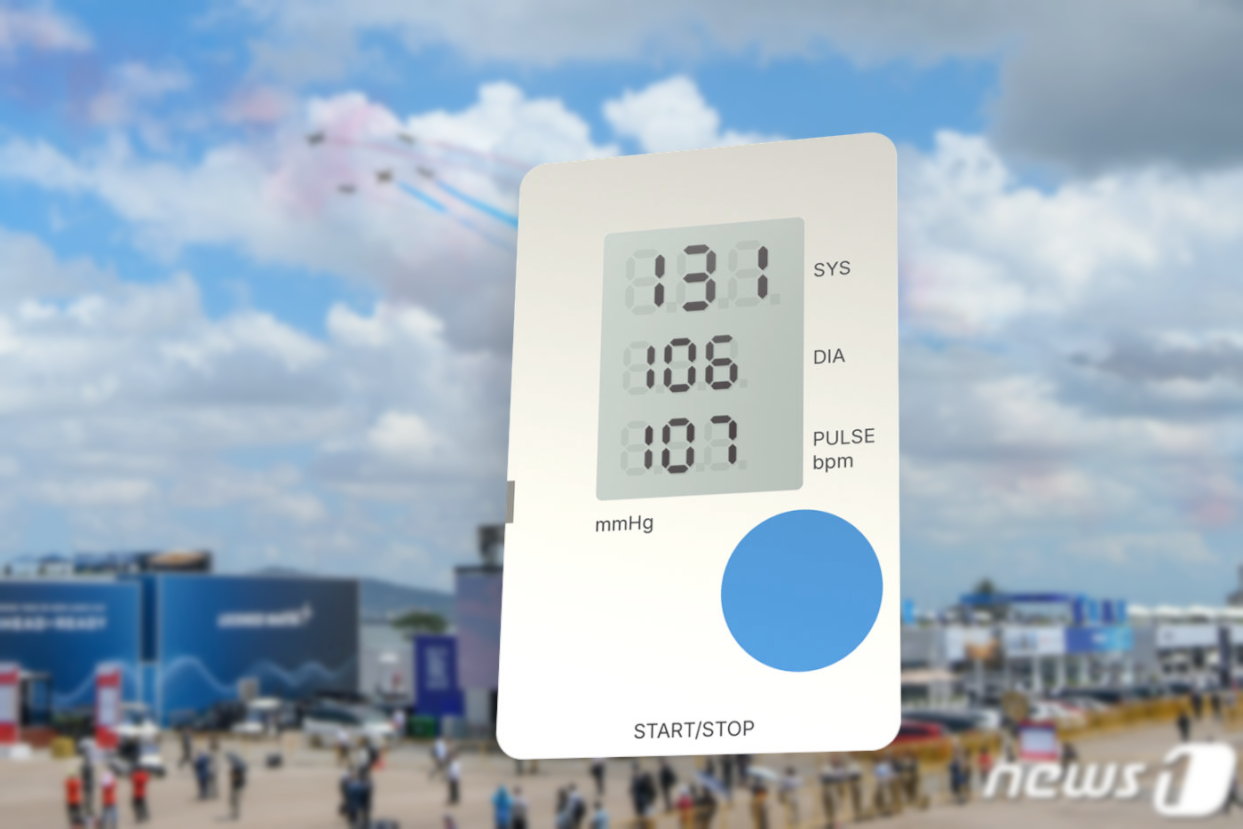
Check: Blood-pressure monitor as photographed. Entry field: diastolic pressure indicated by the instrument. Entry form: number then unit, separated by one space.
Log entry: 106 mmHg
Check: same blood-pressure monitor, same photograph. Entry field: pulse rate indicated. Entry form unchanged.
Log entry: 107 bpm
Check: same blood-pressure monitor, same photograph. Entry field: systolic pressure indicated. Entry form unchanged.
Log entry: 131 mmHg
